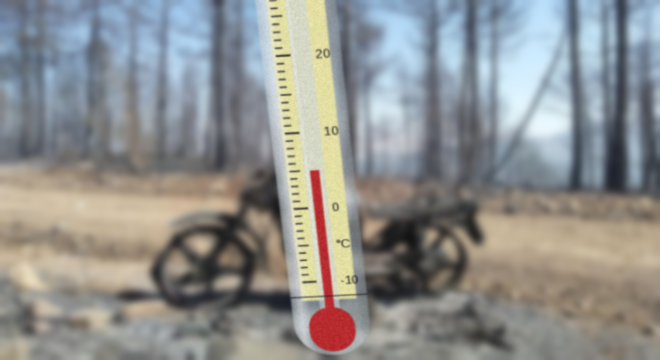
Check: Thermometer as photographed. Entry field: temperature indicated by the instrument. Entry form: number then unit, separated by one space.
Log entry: 5 °C
